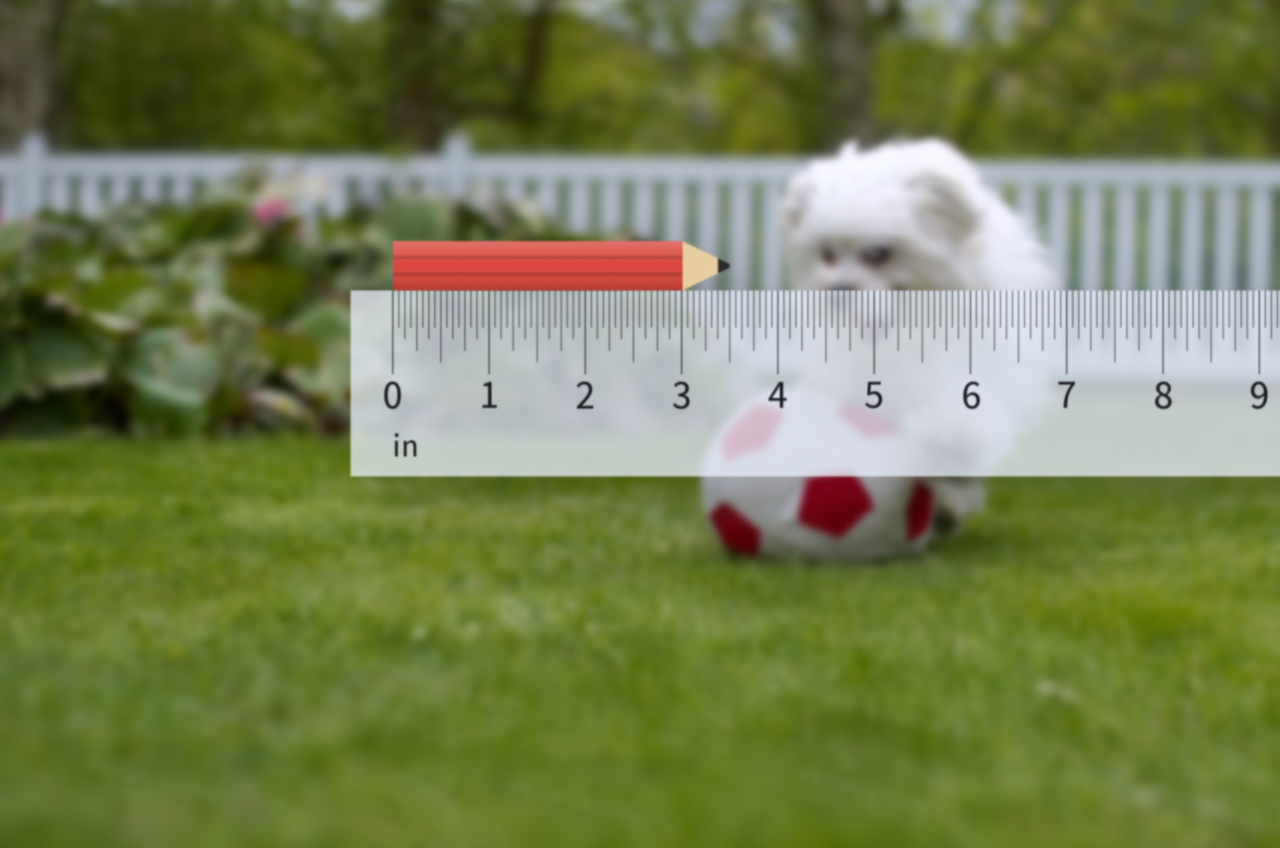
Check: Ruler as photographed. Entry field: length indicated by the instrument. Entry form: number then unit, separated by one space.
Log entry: 3.5 in
